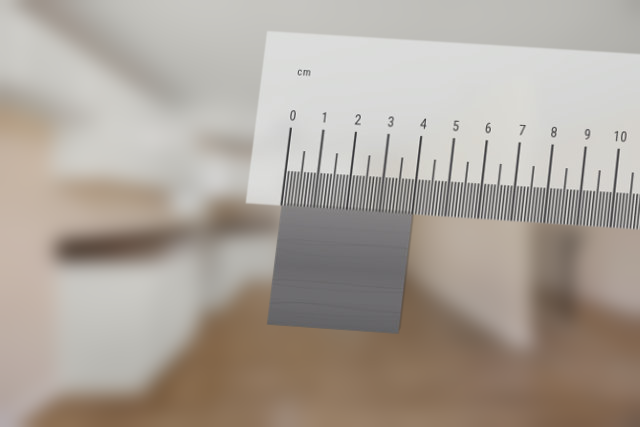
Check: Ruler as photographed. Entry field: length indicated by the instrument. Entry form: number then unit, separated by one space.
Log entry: 4 cm
